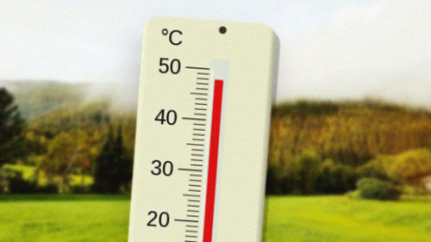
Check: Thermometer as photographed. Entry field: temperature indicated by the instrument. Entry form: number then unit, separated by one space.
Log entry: 48 °C
